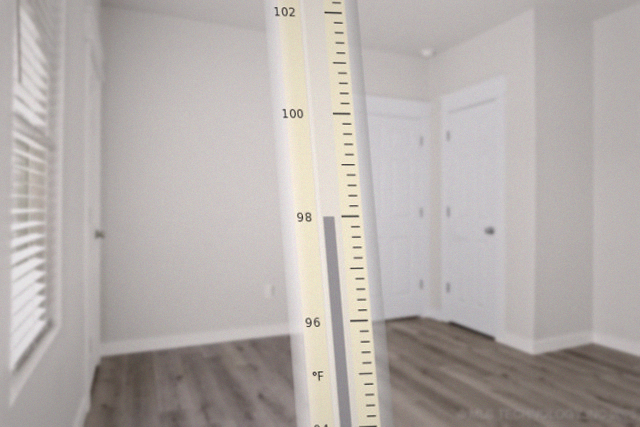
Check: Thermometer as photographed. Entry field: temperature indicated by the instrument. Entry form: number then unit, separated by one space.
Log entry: 98 °F
